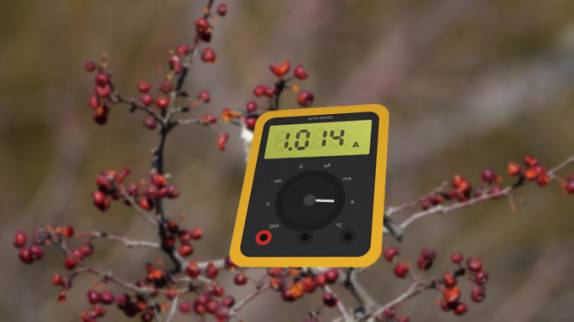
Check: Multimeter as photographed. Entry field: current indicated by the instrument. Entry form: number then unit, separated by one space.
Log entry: 1.014 A
